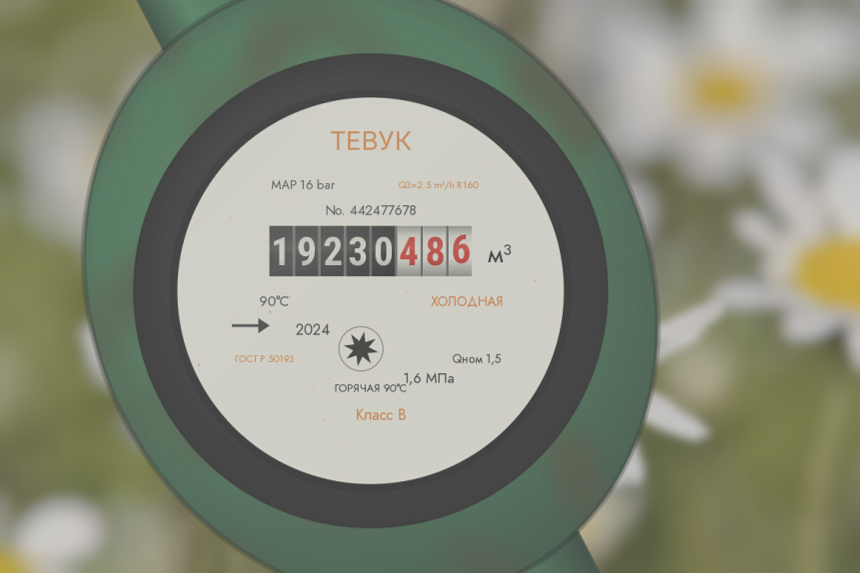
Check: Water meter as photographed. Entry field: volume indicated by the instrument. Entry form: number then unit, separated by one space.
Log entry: 19230.486 m³
